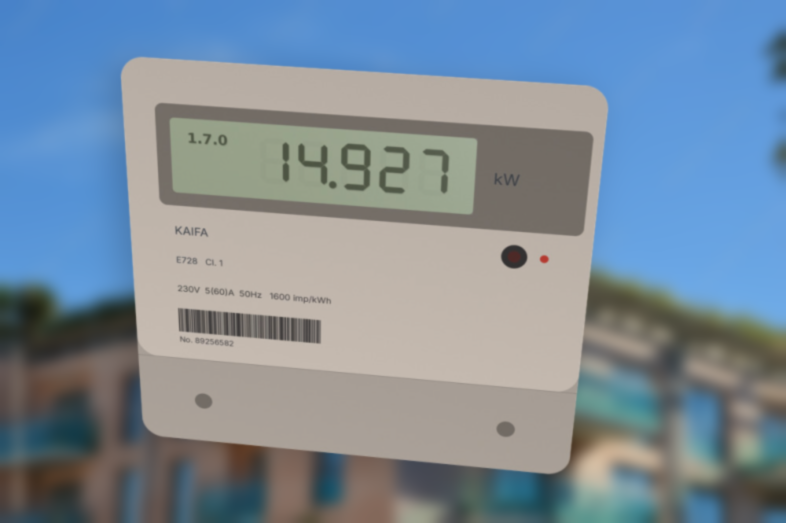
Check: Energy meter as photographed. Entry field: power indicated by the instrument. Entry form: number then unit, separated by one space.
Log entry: 14.927 kW
